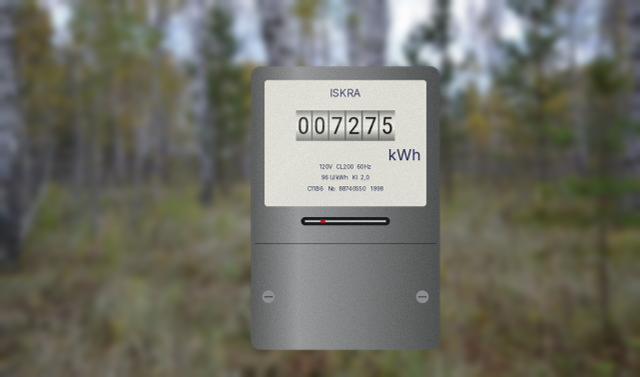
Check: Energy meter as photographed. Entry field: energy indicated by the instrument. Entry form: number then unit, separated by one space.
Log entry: 7275 kWh
